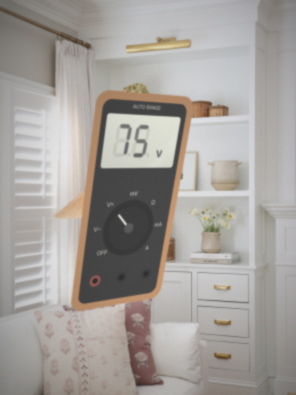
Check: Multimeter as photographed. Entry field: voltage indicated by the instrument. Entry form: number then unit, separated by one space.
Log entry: 75 V
